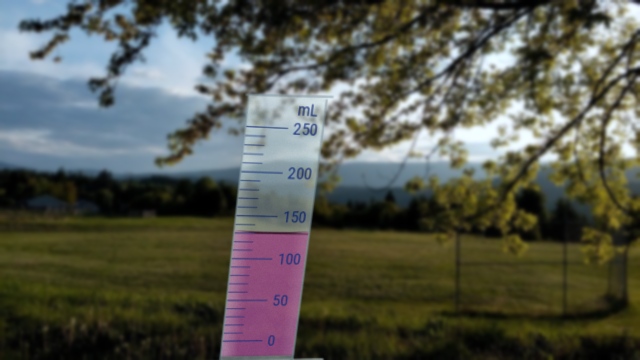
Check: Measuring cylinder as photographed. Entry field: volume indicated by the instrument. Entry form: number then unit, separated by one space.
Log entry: 130 mL
